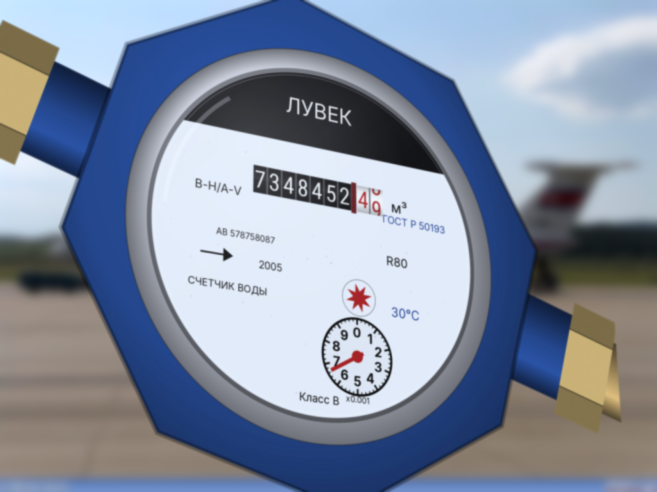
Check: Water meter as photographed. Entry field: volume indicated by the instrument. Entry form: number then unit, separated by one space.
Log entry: 7348452.486 m³
